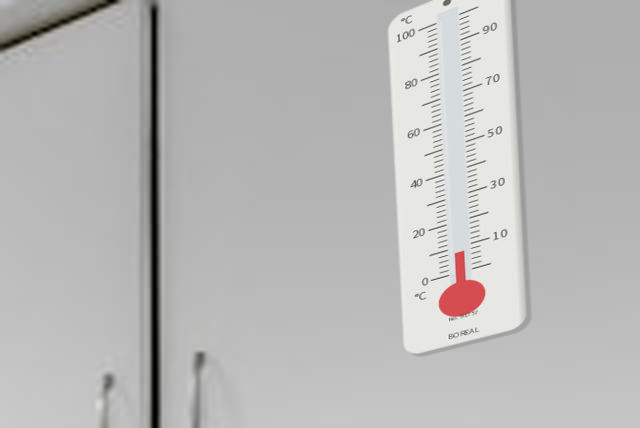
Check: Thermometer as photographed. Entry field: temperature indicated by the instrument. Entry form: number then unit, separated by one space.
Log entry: 8 °C
